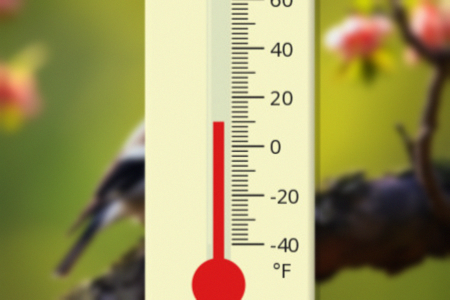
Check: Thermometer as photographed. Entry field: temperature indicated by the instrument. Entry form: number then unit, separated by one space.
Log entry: 10 °F
